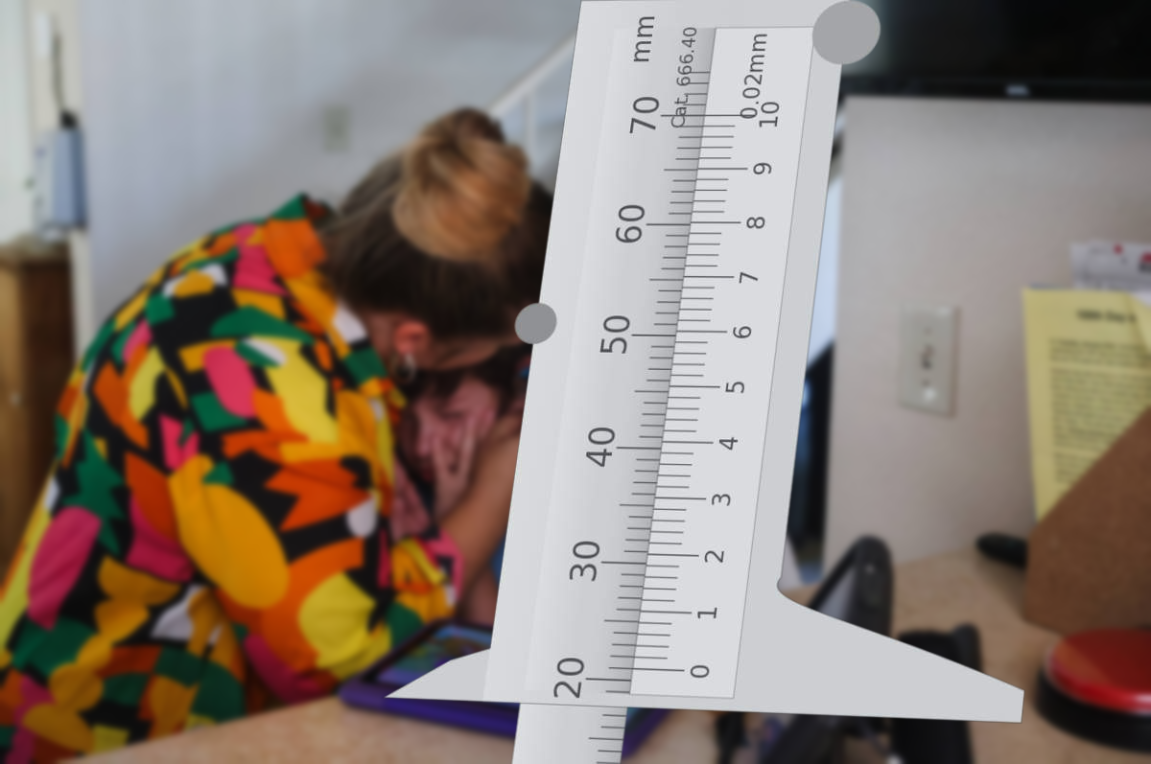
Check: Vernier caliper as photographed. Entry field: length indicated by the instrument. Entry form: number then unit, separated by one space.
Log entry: 21.0 mm
